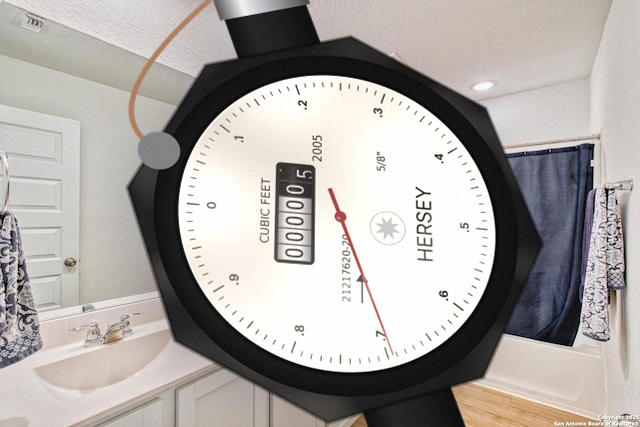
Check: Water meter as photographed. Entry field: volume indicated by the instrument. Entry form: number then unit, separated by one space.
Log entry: 4.69 ft³
